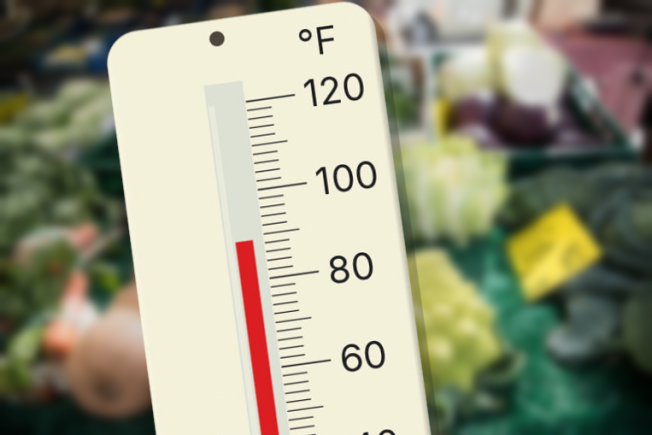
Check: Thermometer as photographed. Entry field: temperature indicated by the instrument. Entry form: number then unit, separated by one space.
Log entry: 89 °F
